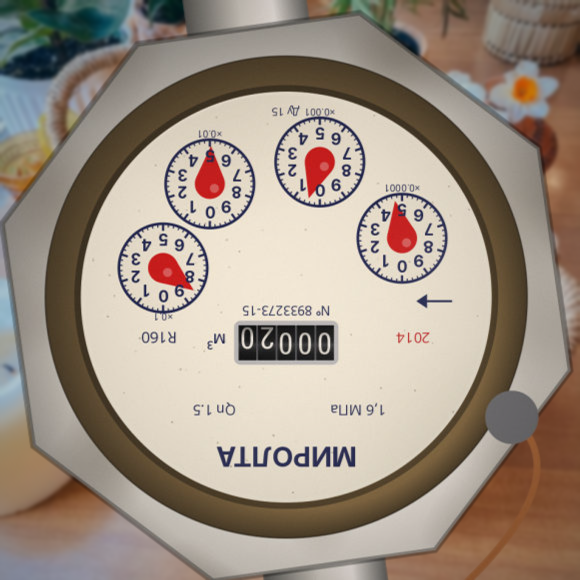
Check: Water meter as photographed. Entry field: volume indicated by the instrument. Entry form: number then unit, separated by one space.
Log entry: 19.8504 m³
